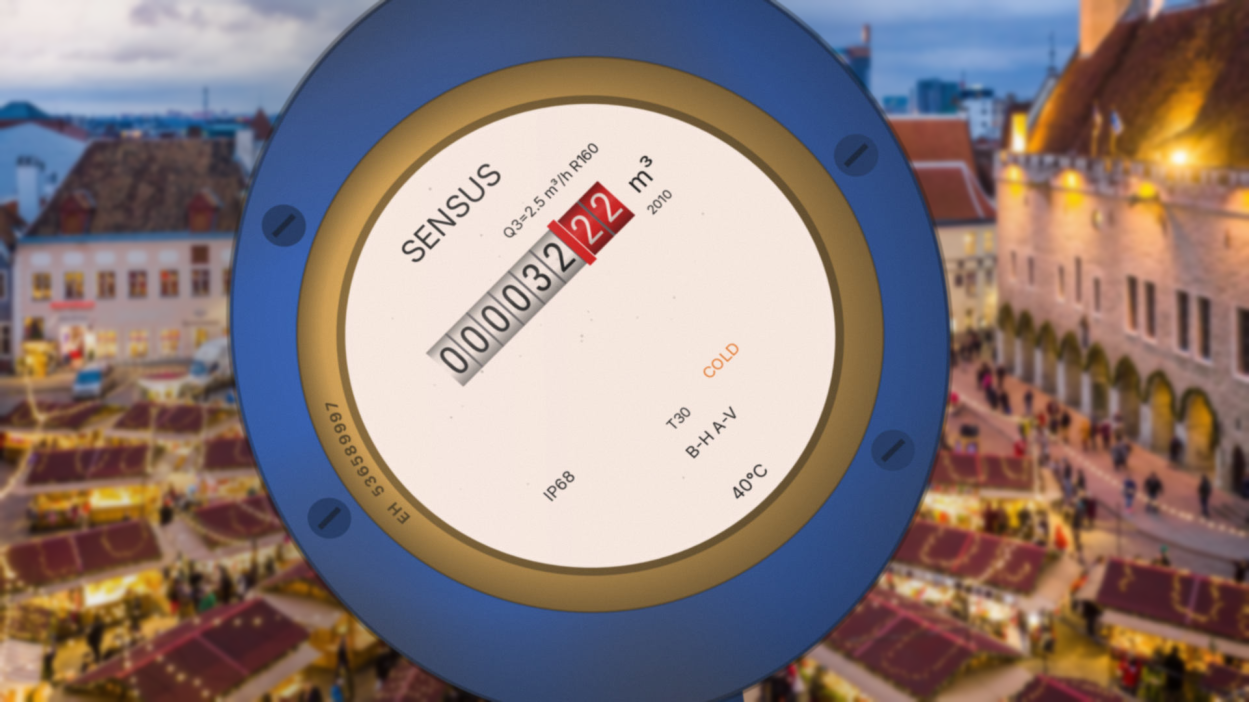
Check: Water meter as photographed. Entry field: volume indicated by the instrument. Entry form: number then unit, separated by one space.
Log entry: 32.22 m³
